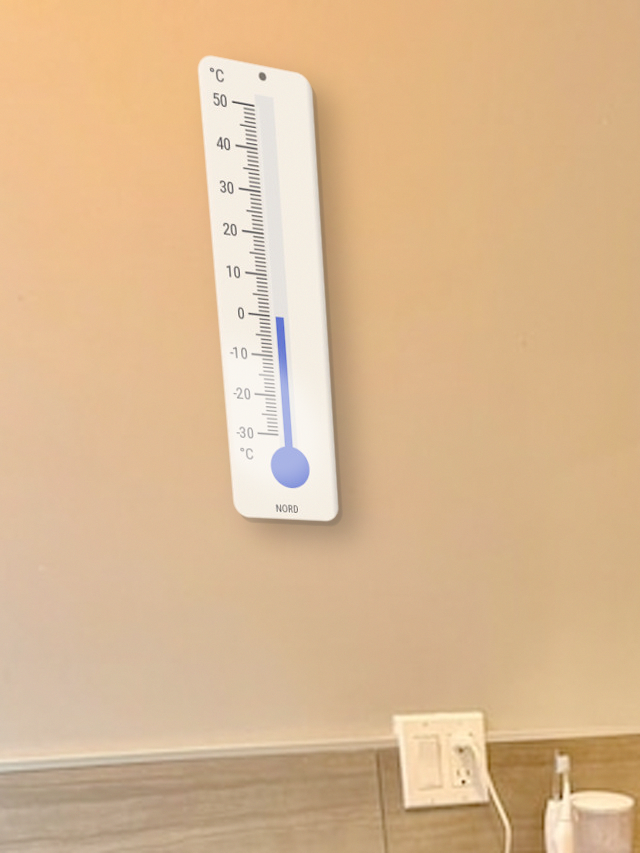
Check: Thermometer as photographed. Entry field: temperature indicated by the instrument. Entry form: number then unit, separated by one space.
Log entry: 0 °C
